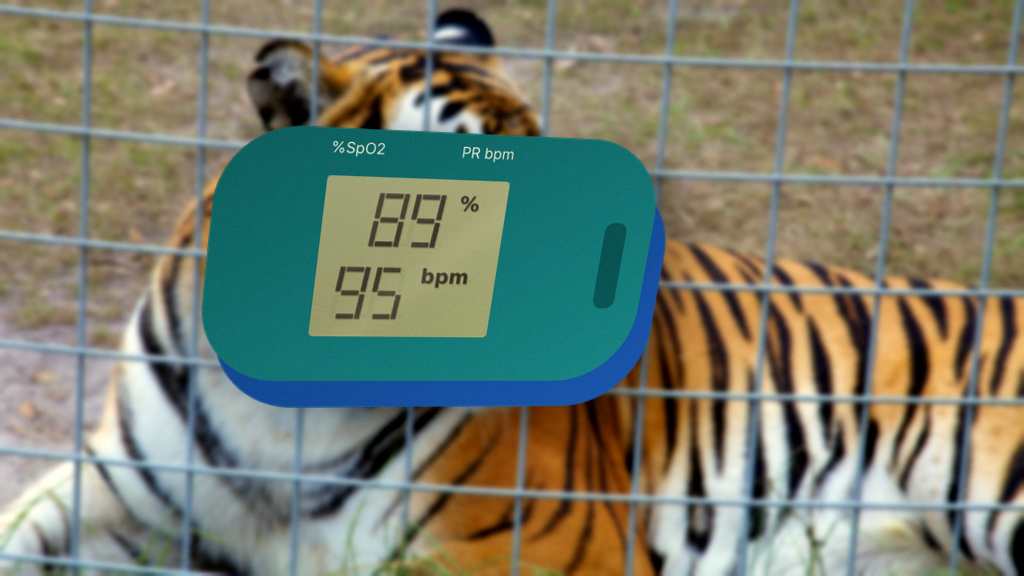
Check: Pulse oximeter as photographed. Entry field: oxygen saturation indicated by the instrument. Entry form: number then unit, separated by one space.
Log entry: 89 %
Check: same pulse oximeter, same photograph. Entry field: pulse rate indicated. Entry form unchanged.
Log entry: 95 bpm
